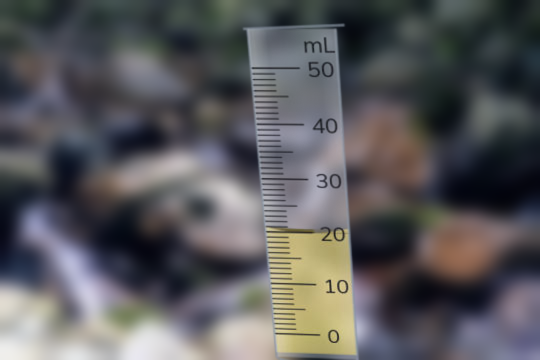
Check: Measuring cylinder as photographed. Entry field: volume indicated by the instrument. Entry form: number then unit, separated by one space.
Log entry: 20 mL
